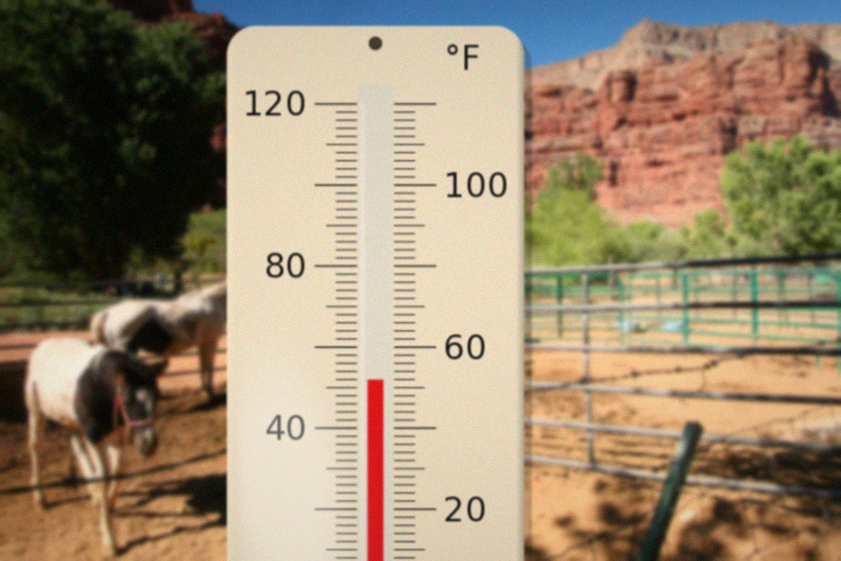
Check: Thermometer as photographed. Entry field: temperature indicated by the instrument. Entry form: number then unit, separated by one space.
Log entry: 52 °F
